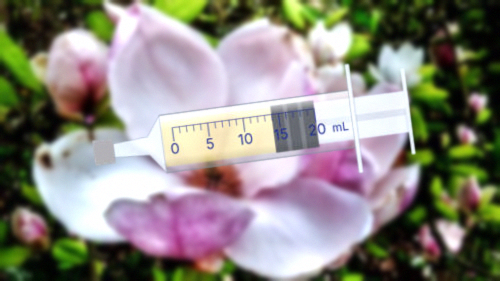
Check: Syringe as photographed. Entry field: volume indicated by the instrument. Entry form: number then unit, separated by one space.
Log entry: 14 mL
